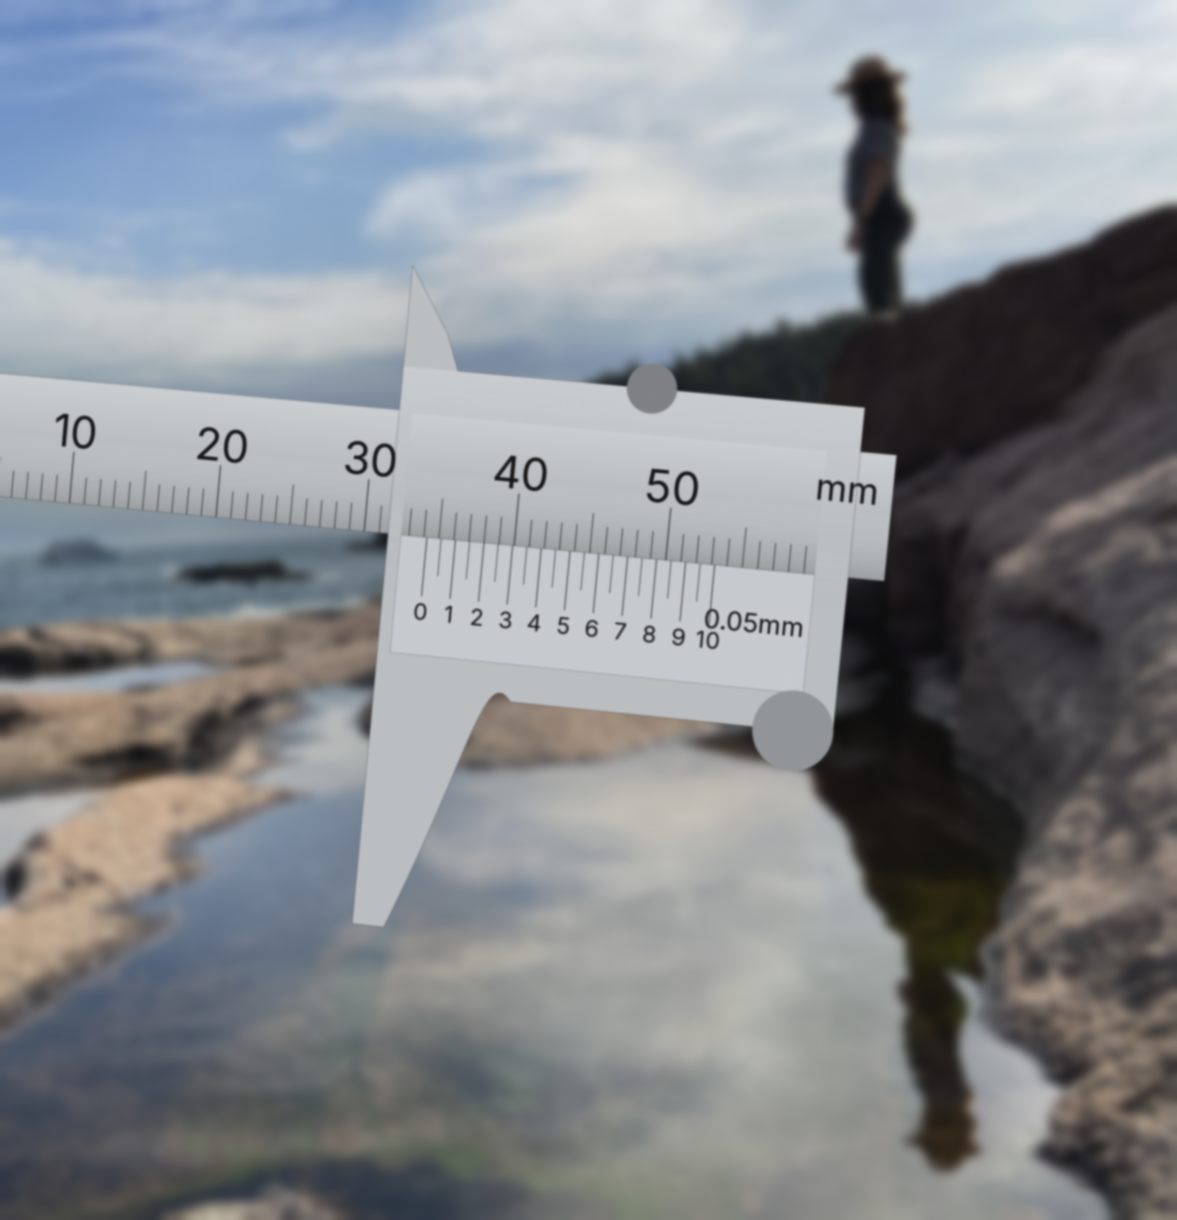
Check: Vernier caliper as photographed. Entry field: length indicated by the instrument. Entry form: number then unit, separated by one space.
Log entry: 34.2 mm
